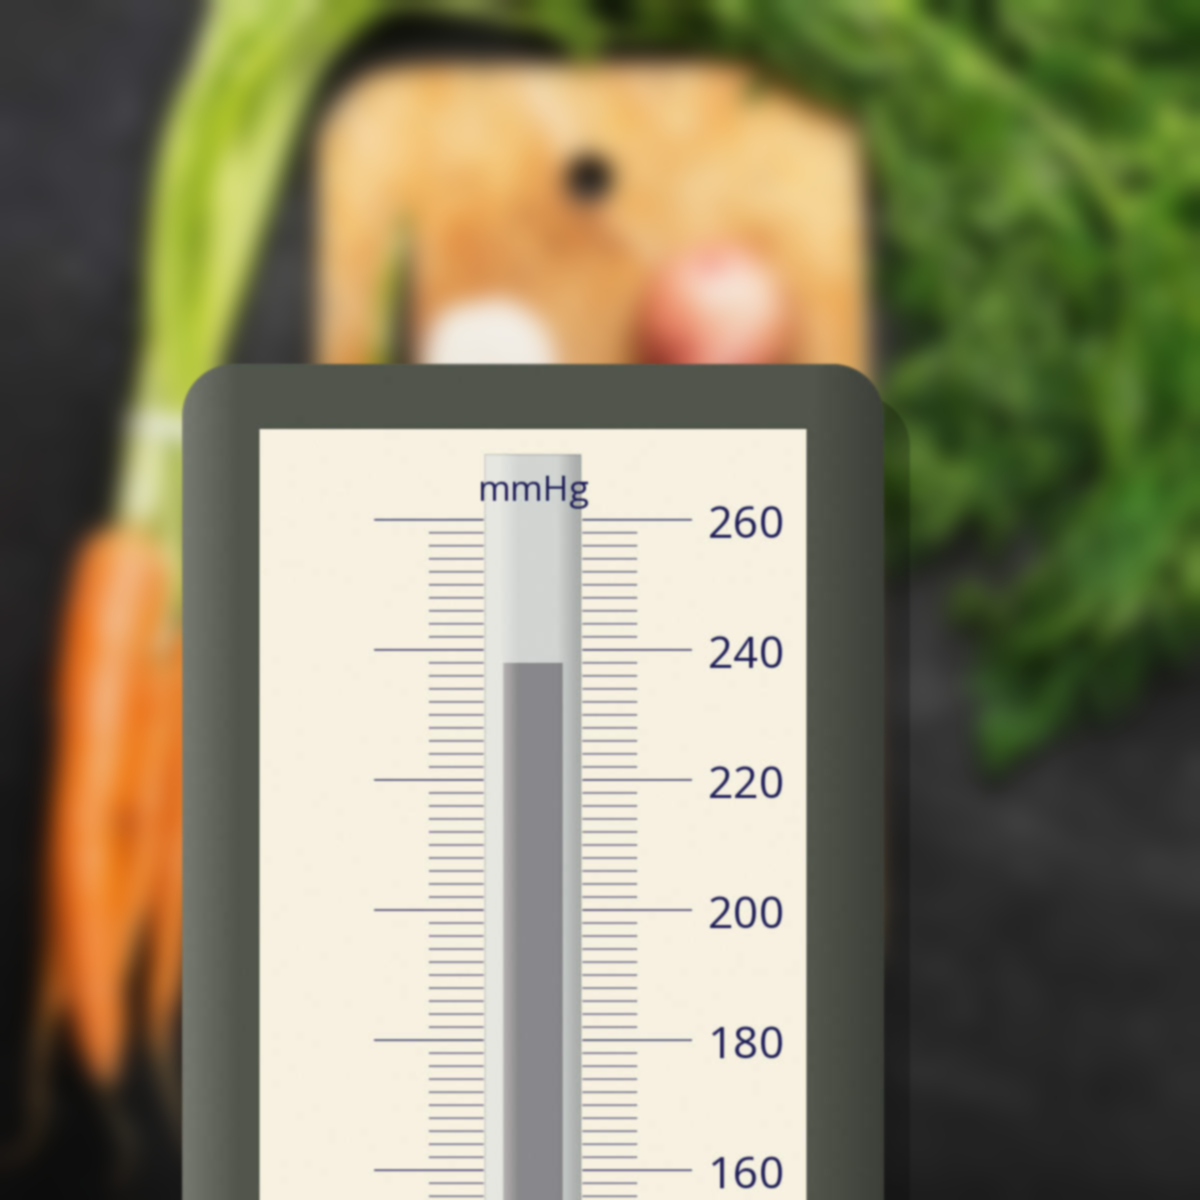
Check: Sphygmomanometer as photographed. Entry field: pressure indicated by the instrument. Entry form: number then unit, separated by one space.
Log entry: 238 mmHg
